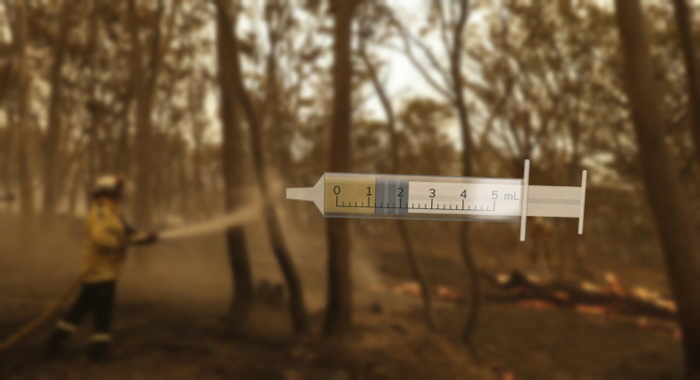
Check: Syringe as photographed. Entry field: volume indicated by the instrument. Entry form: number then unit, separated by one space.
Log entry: 1.2 mL
